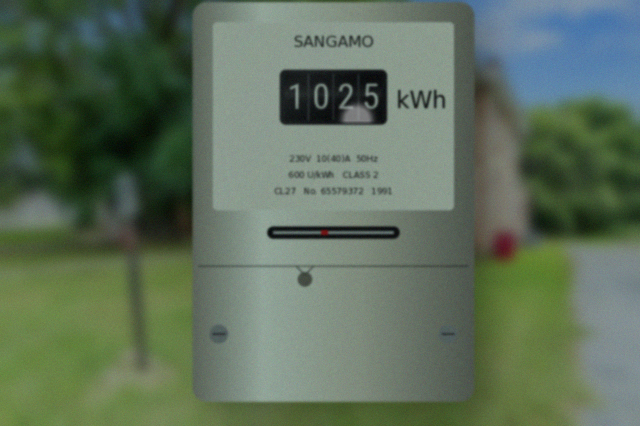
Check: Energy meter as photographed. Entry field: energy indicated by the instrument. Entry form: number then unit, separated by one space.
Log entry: 1025 kWh
